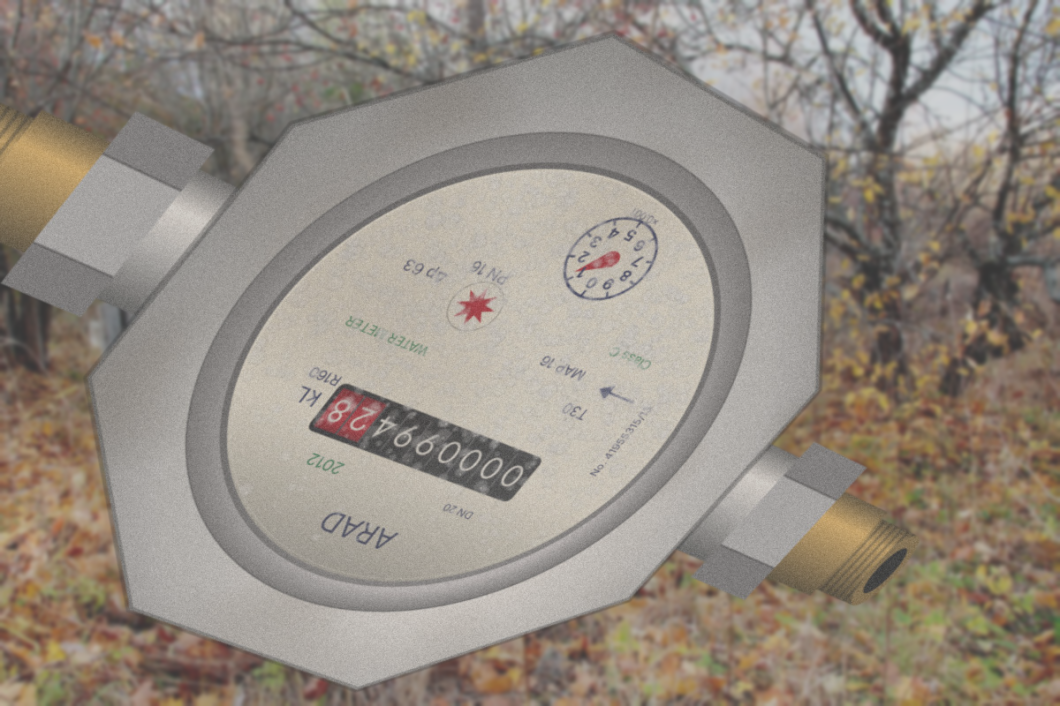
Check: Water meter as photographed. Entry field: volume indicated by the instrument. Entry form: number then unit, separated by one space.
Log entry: 994.281 kL
